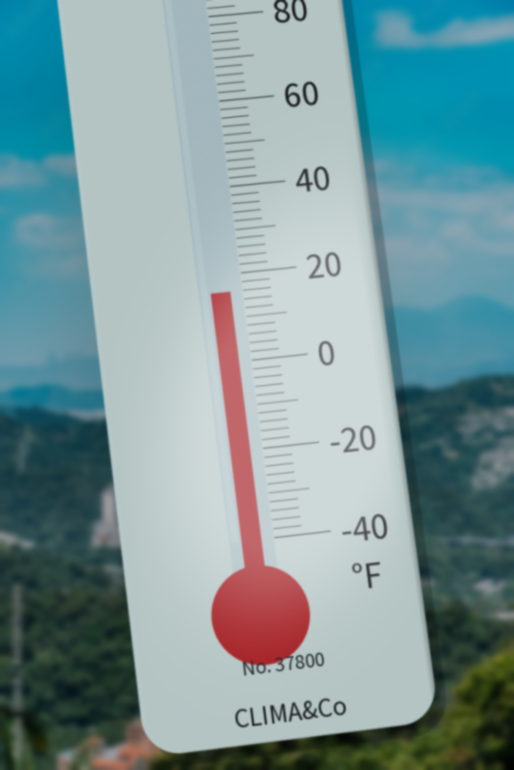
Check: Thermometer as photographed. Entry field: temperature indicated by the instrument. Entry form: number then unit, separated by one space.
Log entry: 16 °F
